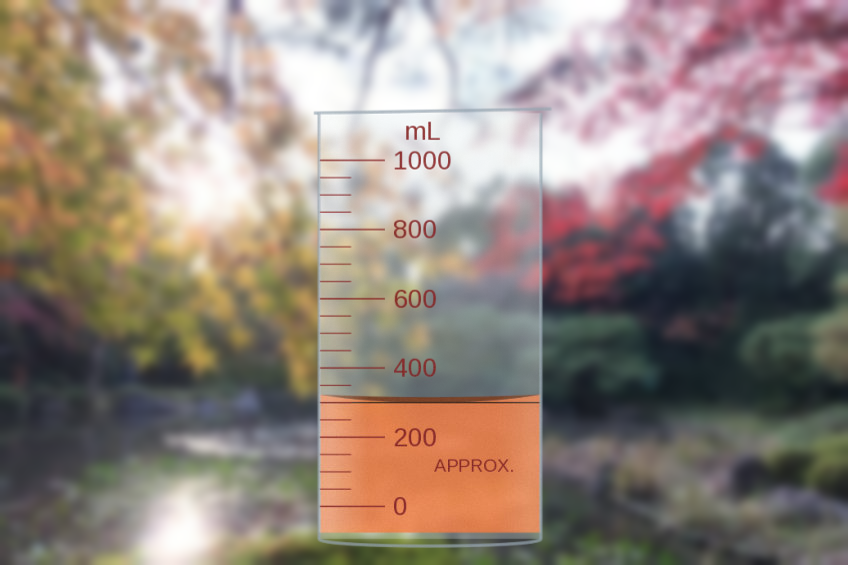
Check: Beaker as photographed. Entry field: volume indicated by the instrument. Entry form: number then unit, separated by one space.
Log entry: 300 mL
